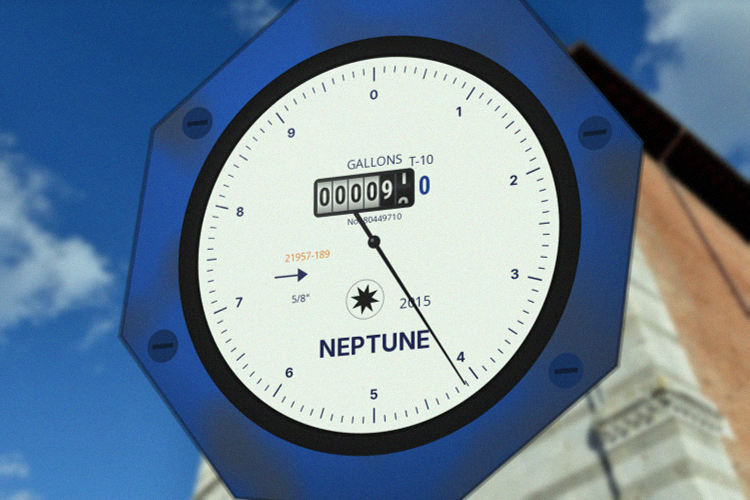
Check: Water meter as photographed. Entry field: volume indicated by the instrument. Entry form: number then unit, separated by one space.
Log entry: 914.1 gal
